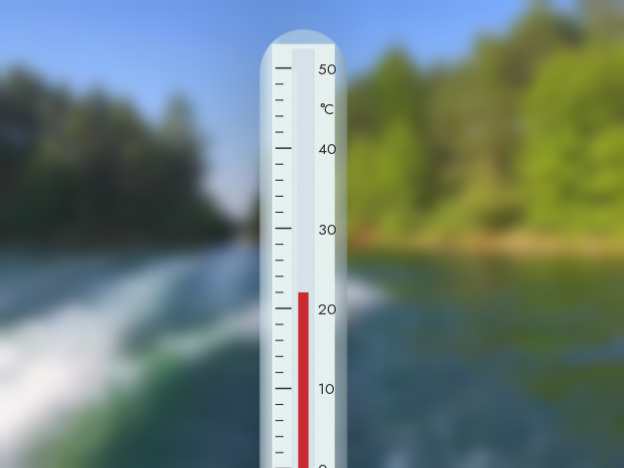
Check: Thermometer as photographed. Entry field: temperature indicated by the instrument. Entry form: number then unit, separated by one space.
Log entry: 22 °C
